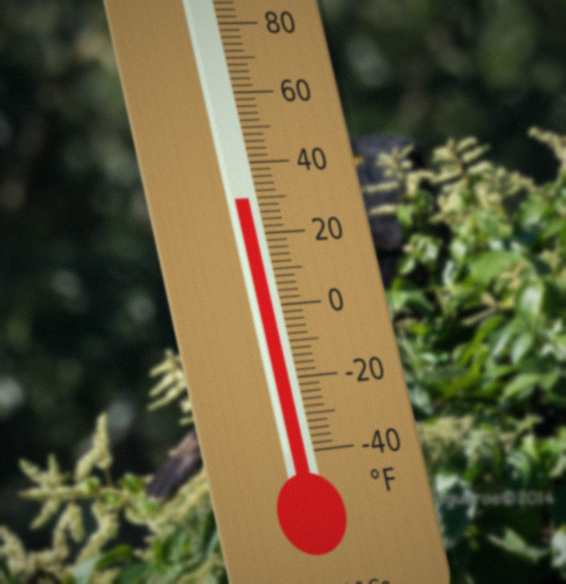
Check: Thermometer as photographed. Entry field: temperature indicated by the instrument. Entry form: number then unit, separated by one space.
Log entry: 30 °F
